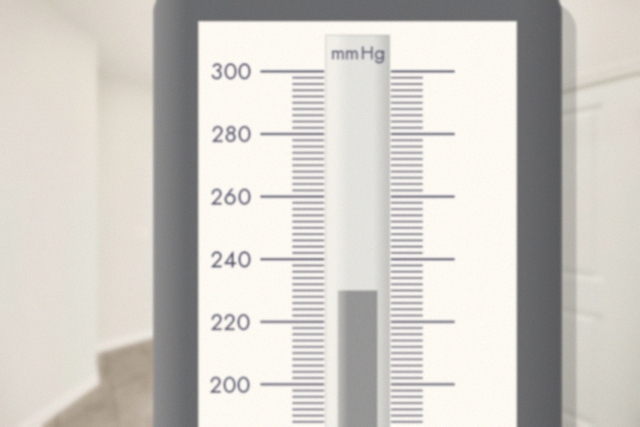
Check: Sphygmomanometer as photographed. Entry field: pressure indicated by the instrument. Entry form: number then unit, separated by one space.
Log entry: 230 mmHg
